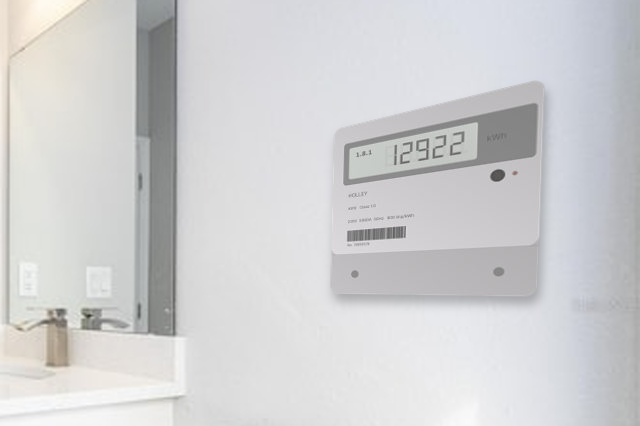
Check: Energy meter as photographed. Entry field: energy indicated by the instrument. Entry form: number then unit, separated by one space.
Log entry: 12922 kWh
